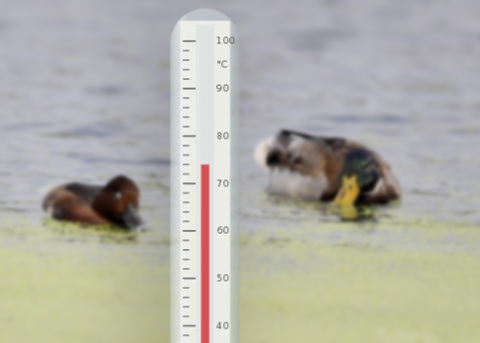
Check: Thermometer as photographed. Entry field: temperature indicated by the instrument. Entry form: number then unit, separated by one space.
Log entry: 74 °C
